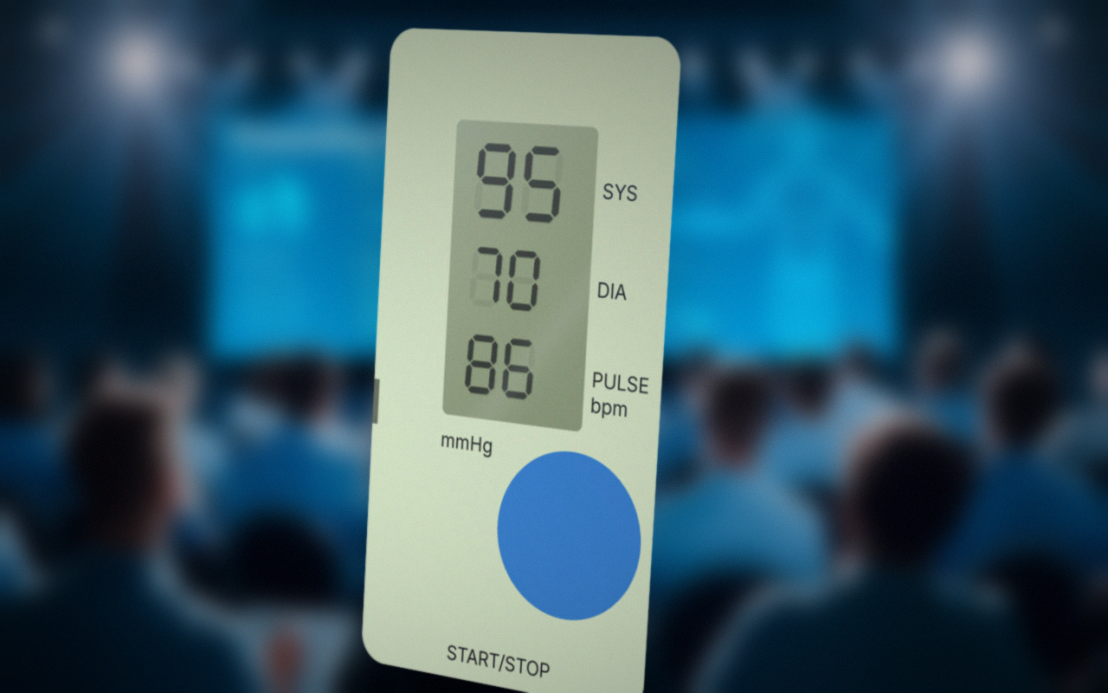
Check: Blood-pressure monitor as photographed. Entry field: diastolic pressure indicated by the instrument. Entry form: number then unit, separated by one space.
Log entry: 70 mmHg
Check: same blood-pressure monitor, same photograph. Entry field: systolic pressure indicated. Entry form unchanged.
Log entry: 95 mmHg
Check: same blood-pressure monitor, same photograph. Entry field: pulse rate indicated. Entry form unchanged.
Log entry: 86 bpm
